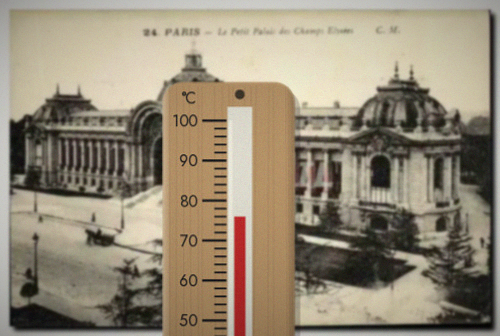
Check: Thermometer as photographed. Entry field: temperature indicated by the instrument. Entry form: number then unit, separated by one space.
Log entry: 76 °C
